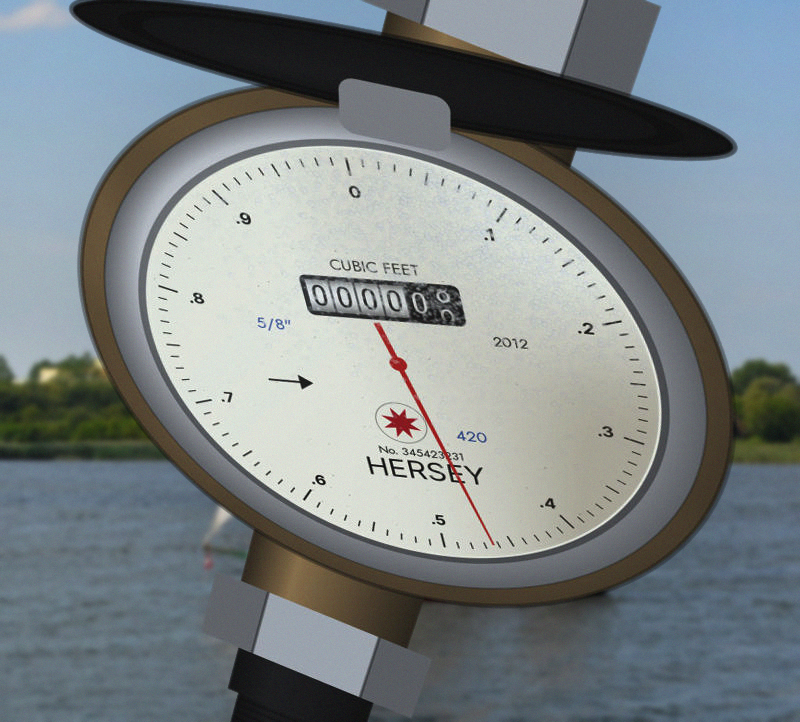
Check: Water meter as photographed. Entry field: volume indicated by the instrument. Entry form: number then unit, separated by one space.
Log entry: 8.46 ft³
